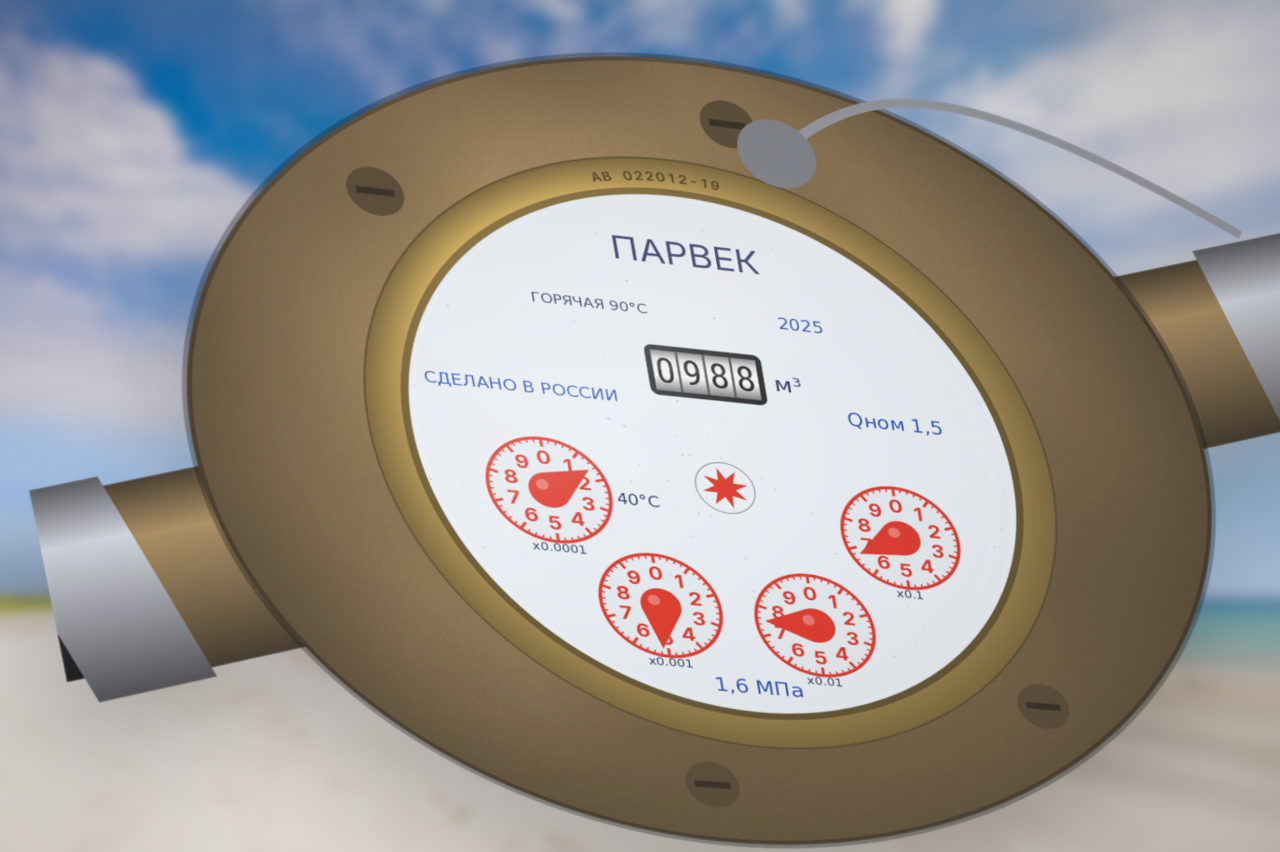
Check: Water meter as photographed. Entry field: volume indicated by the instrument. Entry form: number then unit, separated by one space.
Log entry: 988.6751 m³
